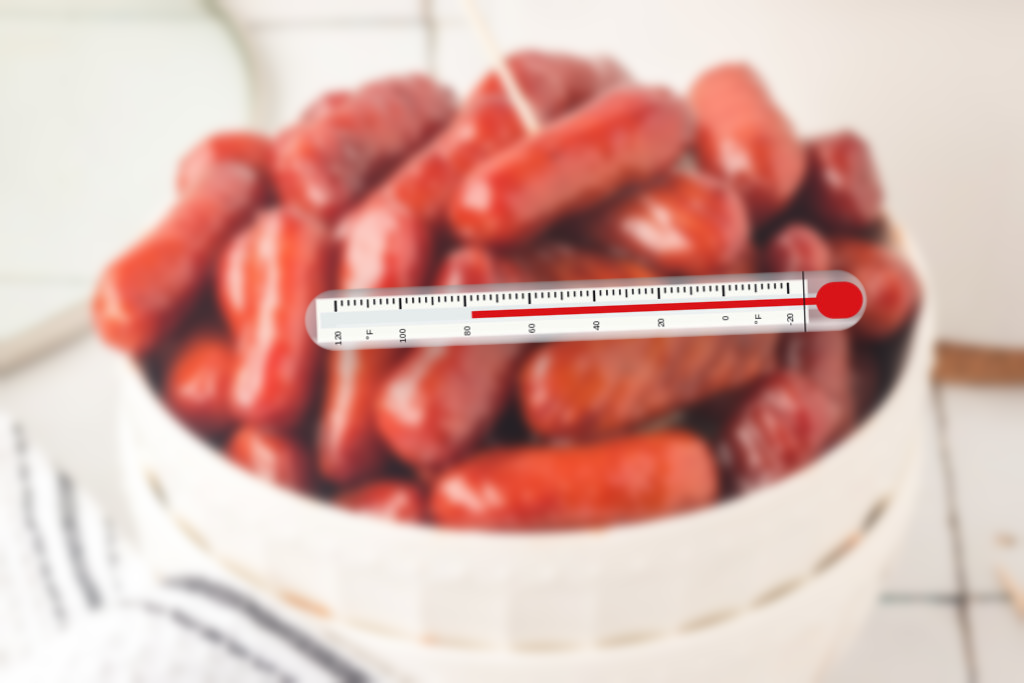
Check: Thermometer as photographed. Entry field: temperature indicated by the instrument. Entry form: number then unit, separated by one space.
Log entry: 78 °F
